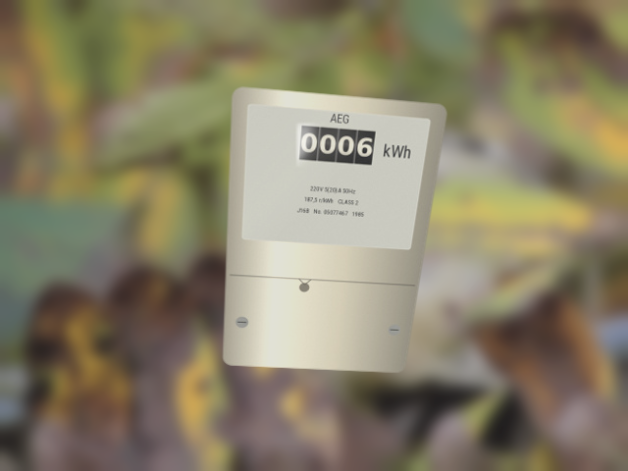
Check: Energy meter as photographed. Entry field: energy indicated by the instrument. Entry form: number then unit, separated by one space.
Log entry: 6 kWh
